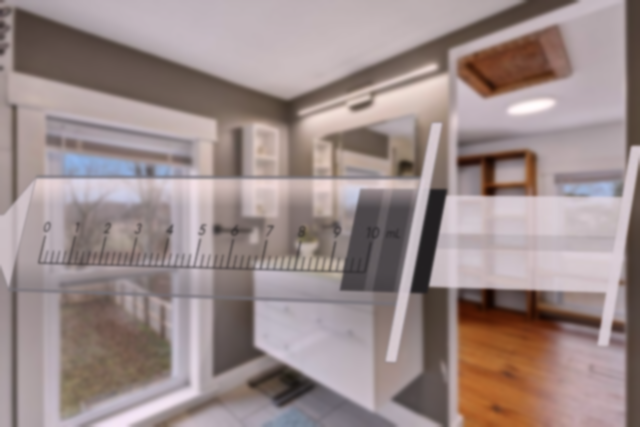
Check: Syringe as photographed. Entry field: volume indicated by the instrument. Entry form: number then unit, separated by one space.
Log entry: 9.4 mL
